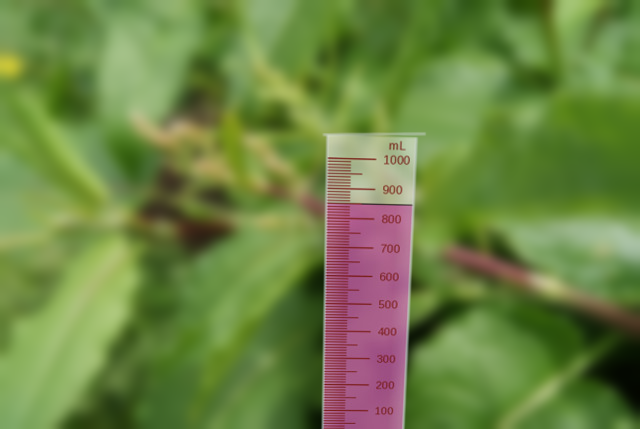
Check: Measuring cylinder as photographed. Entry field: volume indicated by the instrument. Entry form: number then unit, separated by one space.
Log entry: 850 mL
